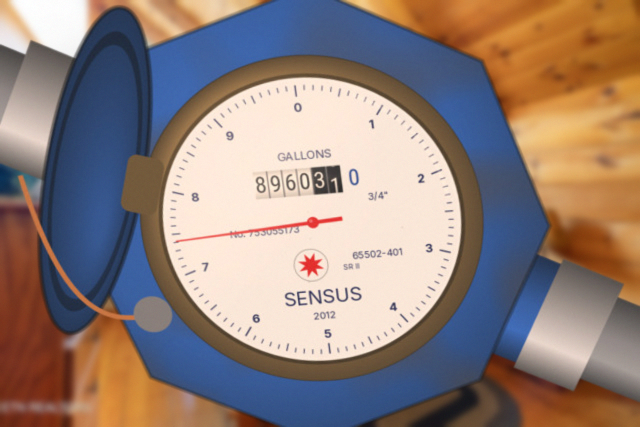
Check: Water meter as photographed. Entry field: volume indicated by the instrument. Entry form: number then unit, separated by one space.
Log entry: 8960307.4 gal
